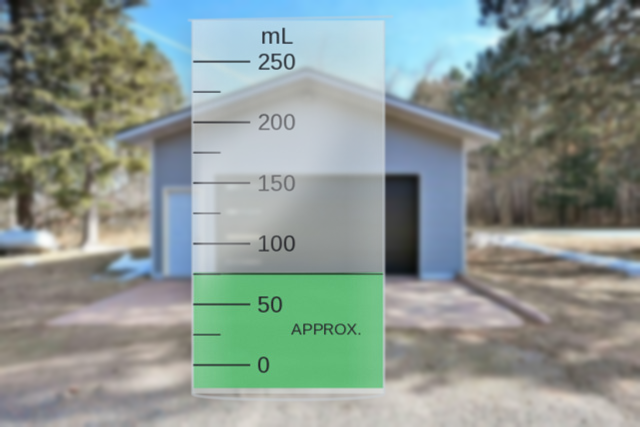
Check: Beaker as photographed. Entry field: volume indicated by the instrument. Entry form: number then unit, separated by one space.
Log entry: 75 mL
